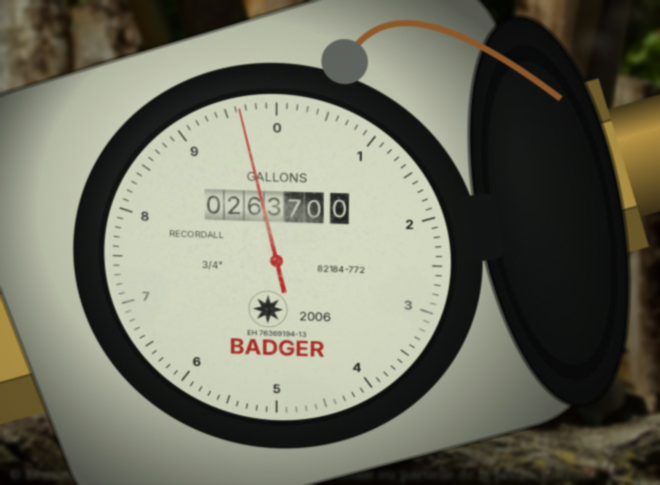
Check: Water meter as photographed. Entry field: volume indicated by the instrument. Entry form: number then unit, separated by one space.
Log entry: 263699.6 gal
